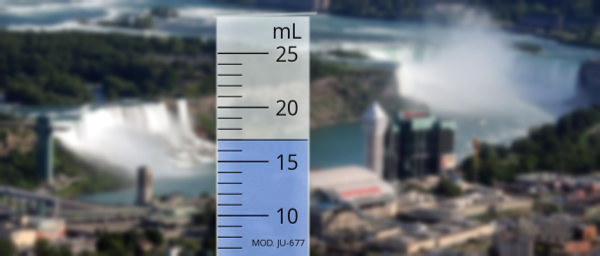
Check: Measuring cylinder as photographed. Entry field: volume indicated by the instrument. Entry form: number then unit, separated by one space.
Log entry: 17 mL
